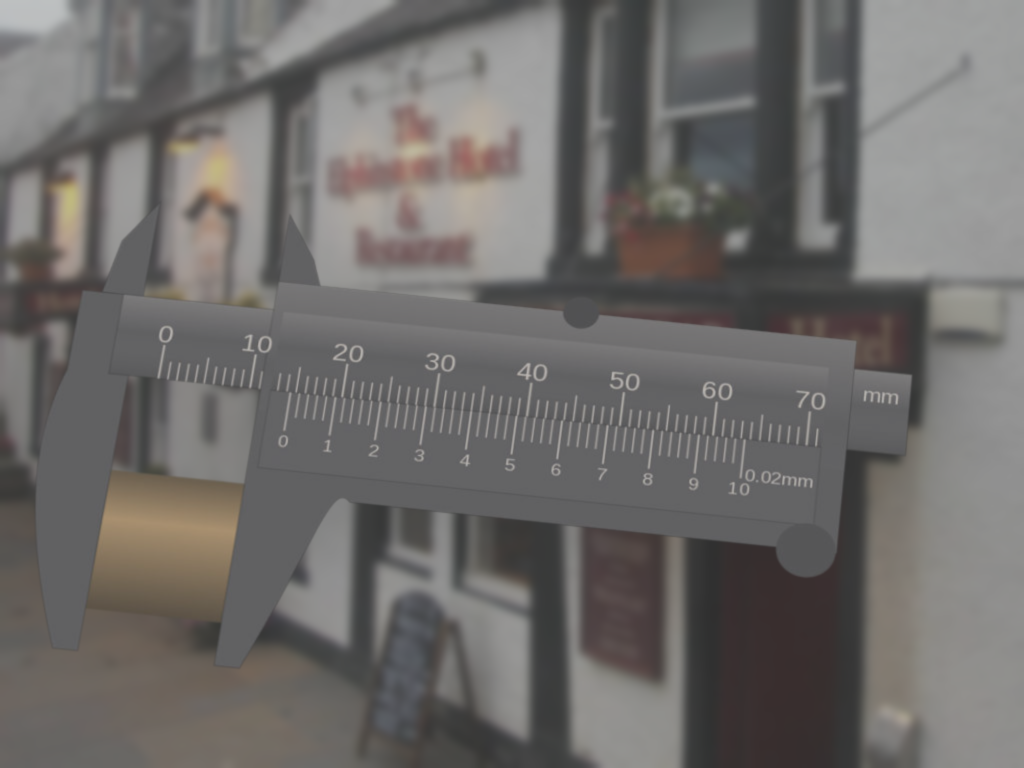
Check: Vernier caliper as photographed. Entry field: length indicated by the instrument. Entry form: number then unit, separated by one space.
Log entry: 14.4 mm
